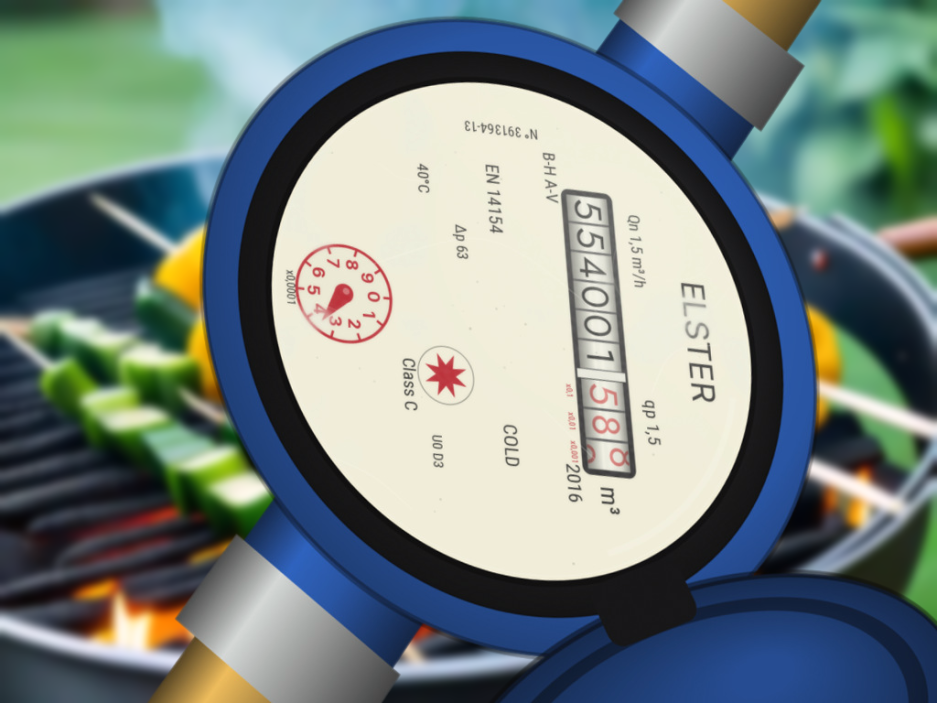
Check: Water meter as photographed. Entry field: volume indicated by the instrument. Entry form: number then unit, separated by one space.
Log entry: 554001.5883 m³
